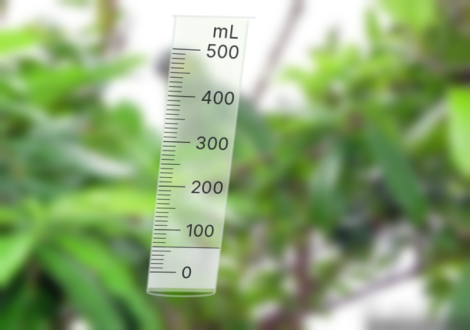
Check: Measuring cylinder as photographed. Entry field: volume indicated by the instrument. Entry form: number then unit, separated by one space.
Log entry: 60 mL
